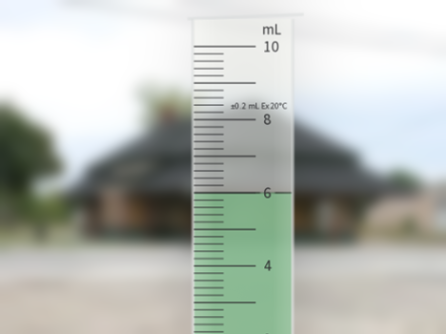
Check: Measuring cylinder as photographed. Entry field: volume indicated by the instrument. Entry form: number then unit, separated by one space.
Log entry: 6 mL
